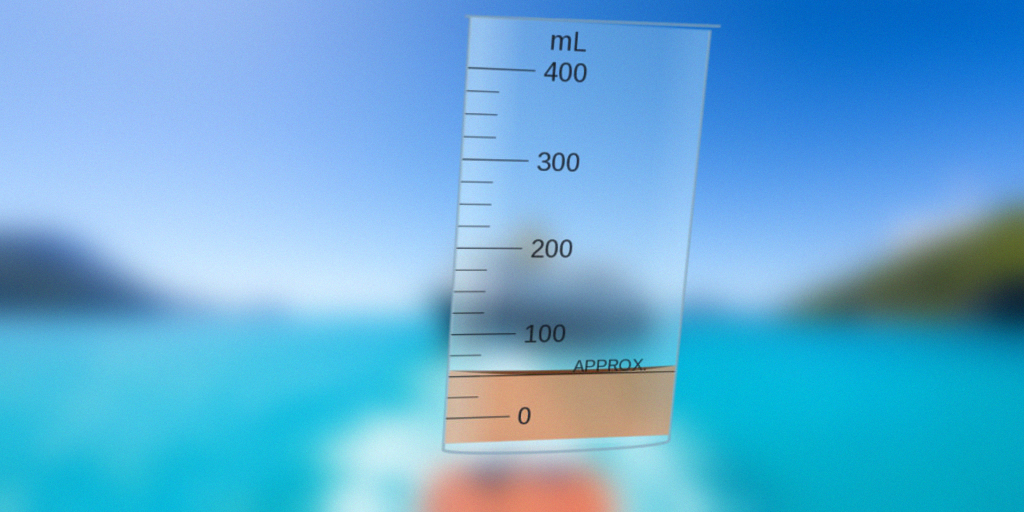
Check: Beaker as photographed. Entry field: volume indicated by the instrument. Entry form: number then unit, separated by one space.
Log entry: 50 mL
